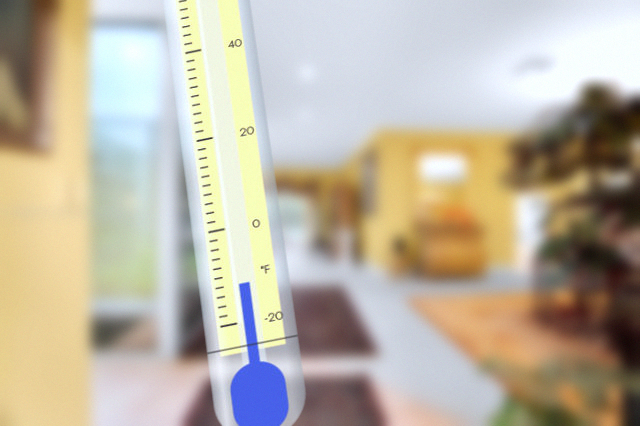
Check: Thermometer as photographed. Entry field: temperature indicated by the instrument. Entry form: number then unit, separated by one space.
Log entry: -12 °F
